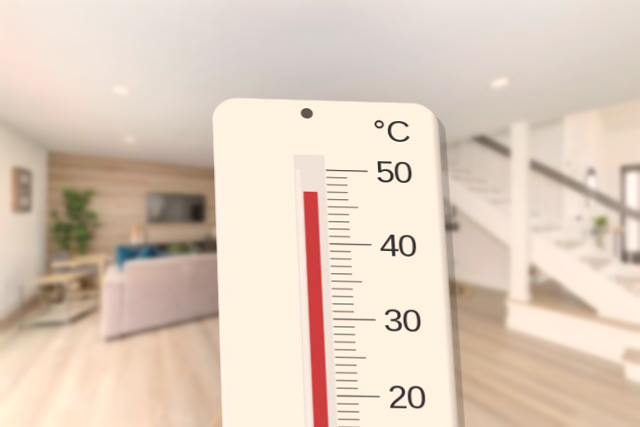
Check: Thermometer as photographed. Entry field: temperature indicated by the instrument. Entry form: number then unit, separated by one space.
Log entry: 47 °C
